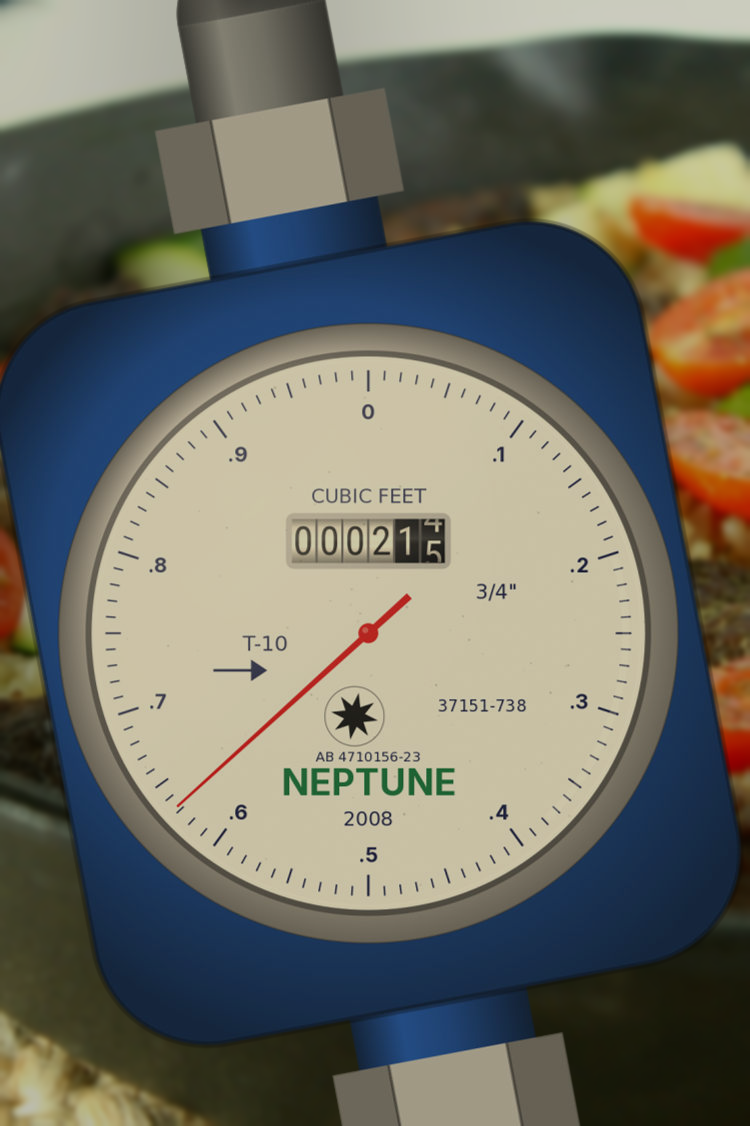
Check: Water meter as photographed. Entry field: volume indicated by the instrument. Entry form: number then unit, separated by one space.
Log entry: 214.63 ft³
